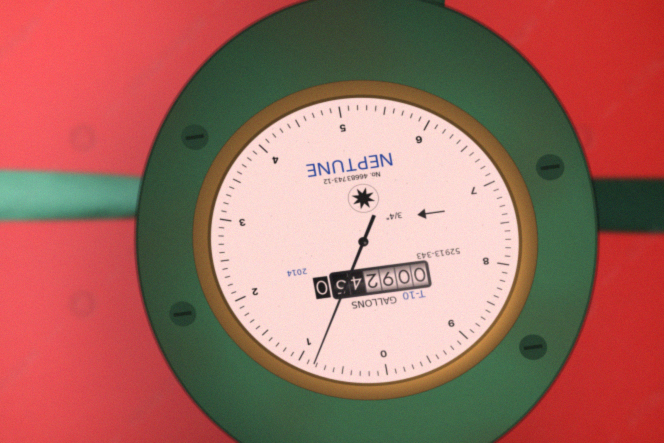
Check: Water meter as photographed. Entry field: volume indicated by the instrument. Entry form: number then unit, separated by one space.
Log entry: 92450.8 gal
